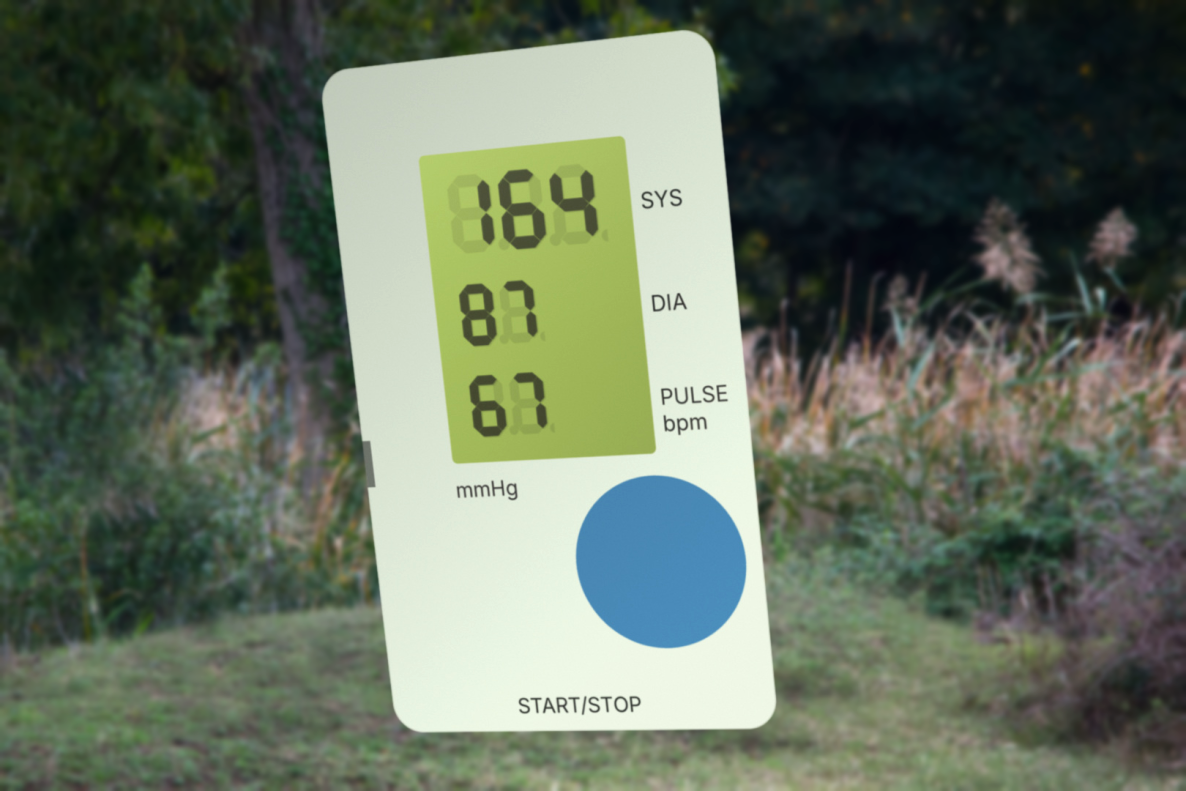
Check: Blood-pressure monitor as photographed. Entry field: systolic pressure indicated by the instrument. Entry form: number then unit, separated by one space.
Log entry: 164 mmHg
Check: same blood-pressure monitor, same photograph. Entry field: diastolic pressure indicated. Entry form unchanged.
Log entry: 87 mmHg
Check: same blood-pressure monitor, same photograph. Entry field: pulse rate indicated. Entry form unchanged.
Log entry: 67 bpm
